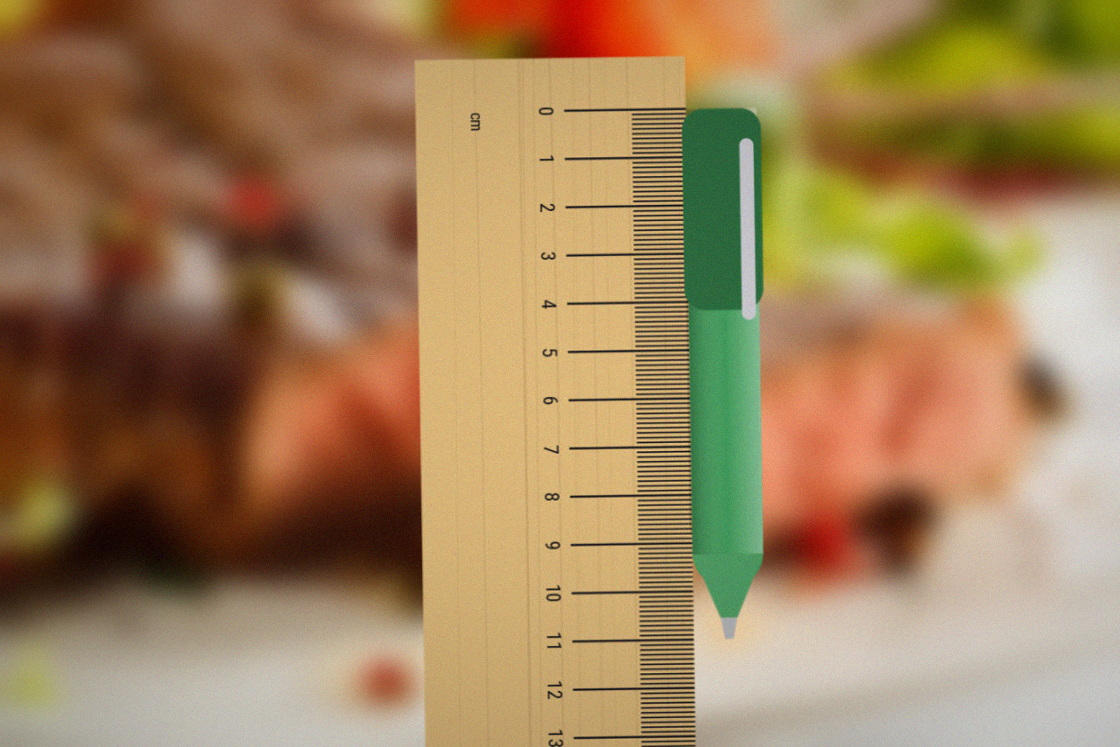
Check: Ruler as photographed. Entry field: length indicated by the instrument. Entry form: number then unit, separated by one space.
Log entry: 11 cm
